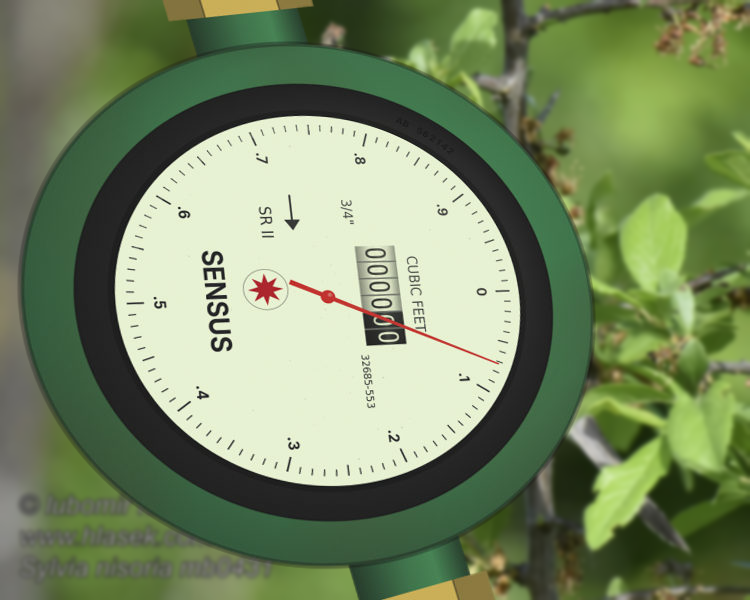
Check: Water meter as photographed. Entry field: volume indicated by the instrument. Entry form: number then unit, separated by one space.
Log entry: 0.07 ft³
